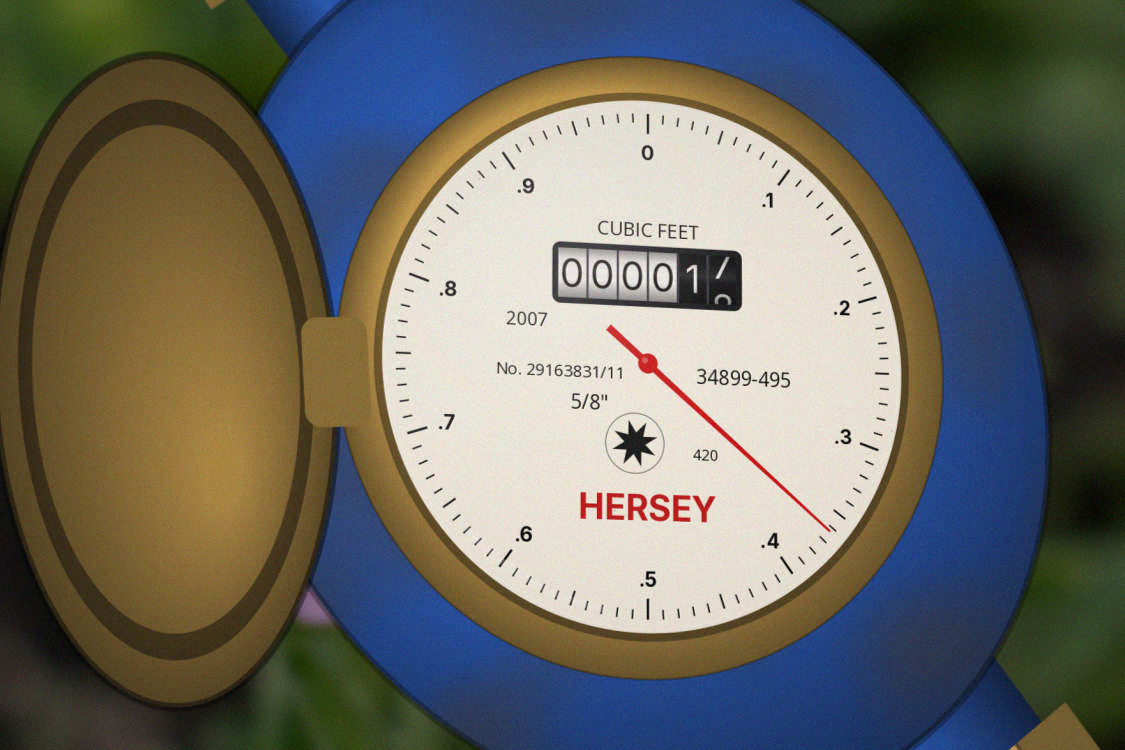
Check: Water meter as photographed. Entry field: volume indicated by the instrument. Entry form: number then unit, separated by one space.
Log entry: 17.36 ft³
